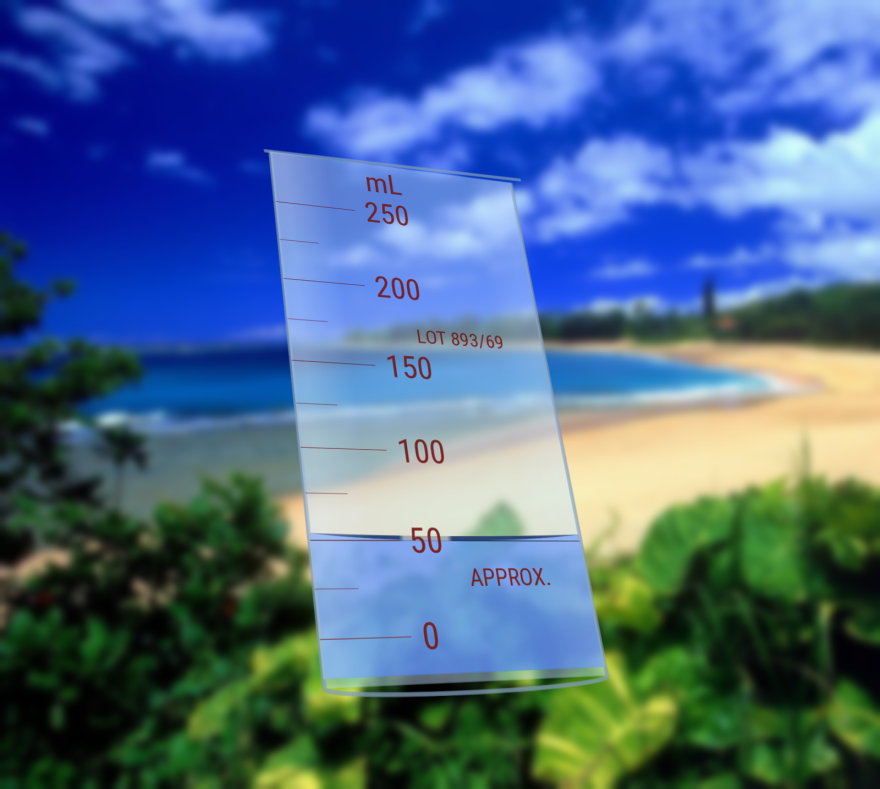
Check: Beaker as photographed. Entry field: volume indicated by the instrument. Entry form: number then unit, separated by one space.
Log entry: 50 mL
